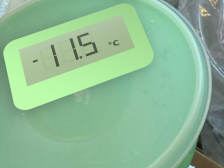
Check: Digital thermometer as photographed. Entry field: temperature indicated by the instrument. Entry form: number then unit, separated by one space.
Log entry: -11.5 °C
